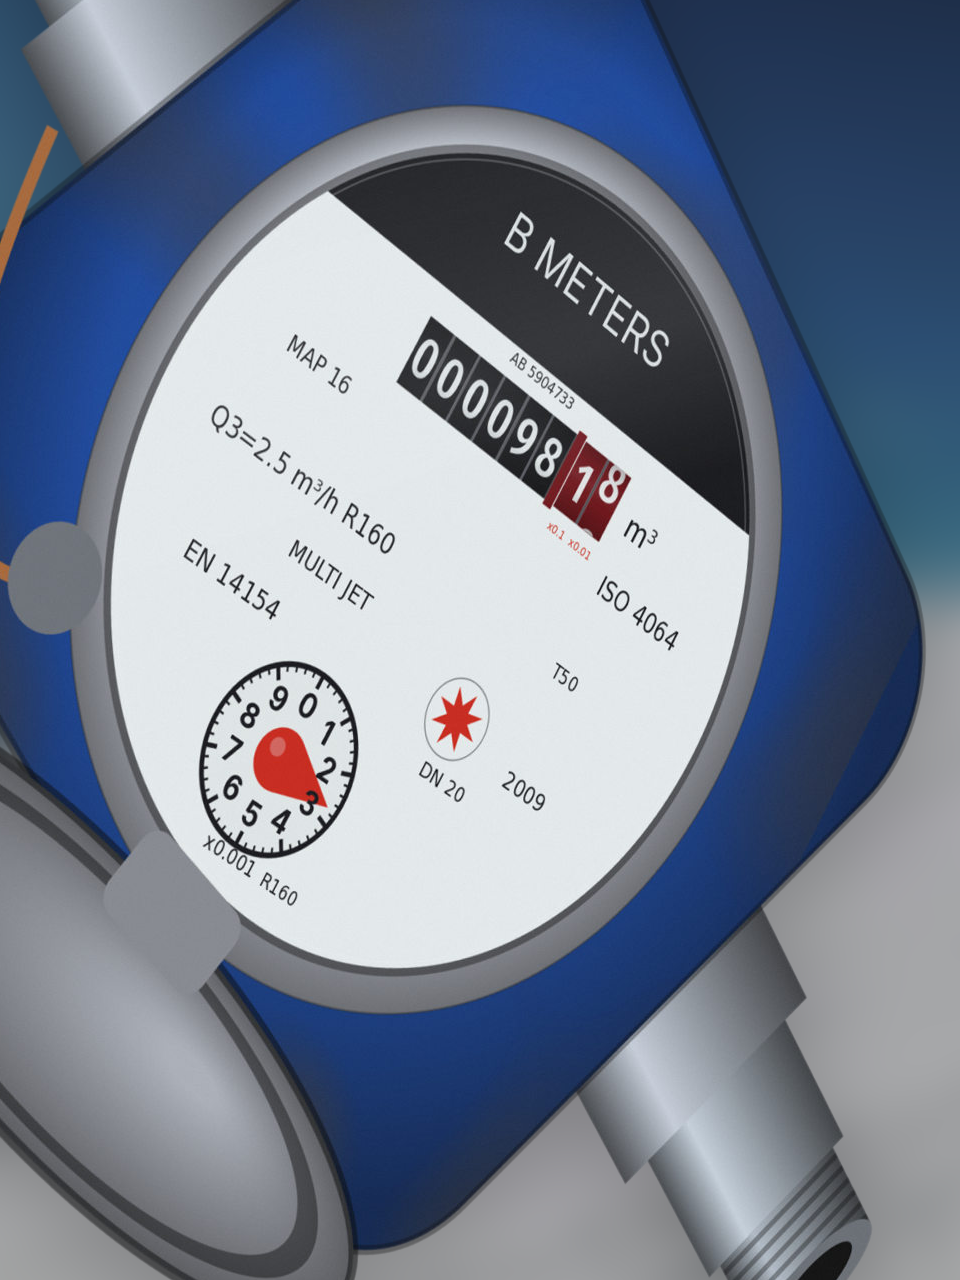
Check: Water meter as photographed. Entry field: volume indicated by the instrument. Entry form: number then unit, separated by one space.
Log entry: 98.182 m³
